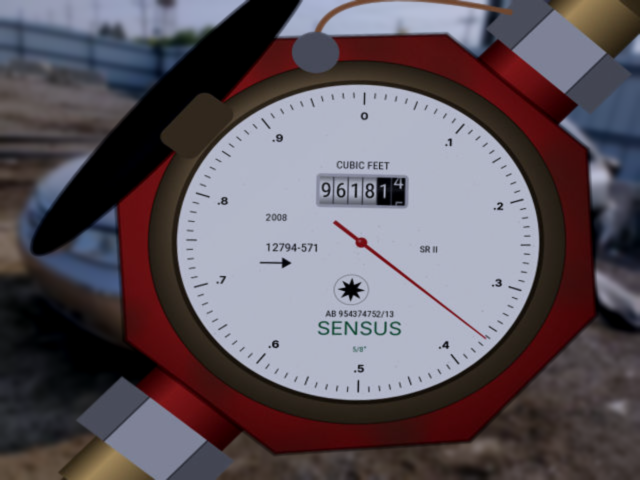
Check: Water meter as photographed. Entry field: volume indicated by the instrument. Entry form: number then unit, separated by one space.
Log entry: 961814.36 ft³
